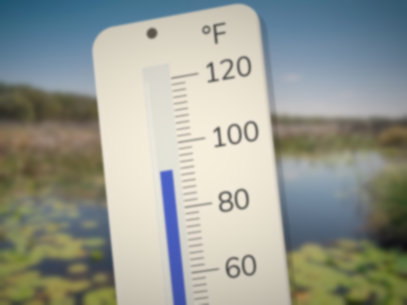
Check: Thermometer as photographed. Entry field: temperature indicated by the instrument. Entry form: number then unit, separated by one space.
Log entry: 92 °F
